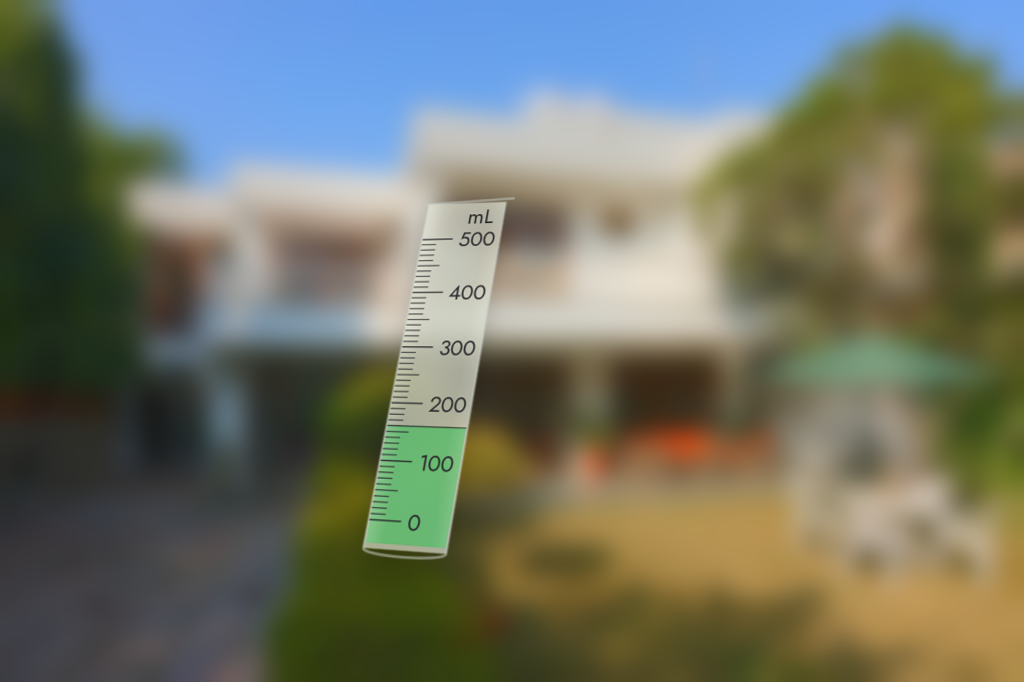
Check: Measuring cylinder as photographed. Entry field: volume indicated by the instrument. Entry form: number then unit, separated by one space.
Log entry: 160 mL
